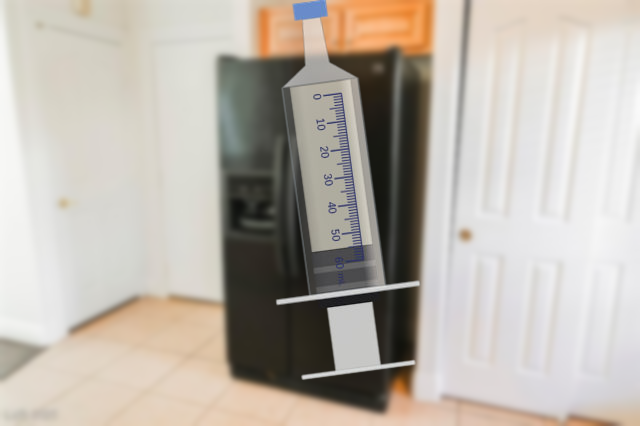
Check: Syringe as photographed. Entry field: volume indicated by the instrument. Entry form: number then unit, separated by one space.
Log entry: 55 mL
